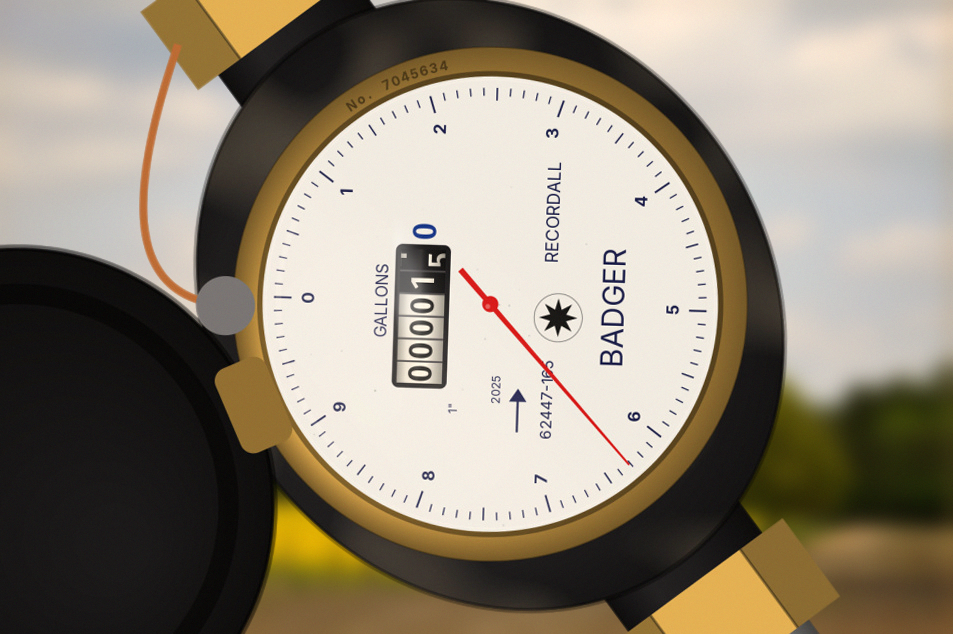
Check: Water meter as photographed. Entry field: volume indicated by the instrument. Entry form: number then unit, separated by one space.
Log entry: 146.3 gal
